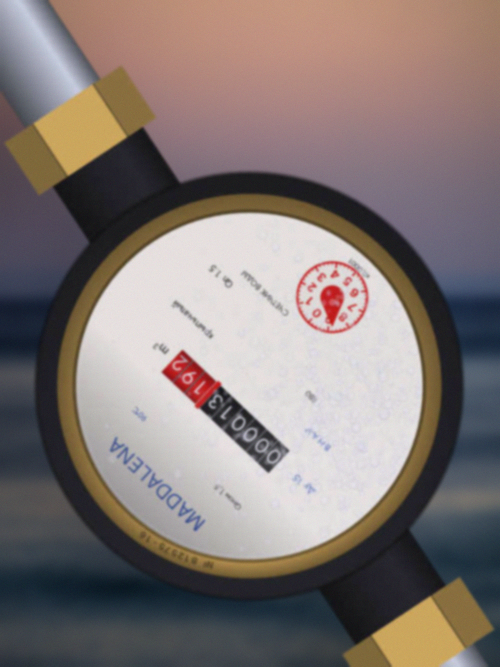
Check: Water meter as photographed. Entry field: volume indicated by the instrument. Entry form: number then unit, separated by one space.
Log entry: 13.1918 m³
